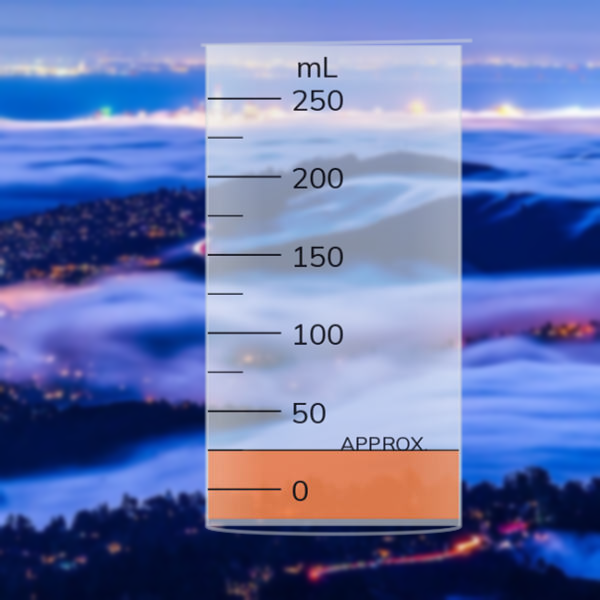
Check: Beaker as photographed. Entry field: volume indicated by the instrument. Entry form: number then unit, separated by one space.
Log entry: 25 mL
